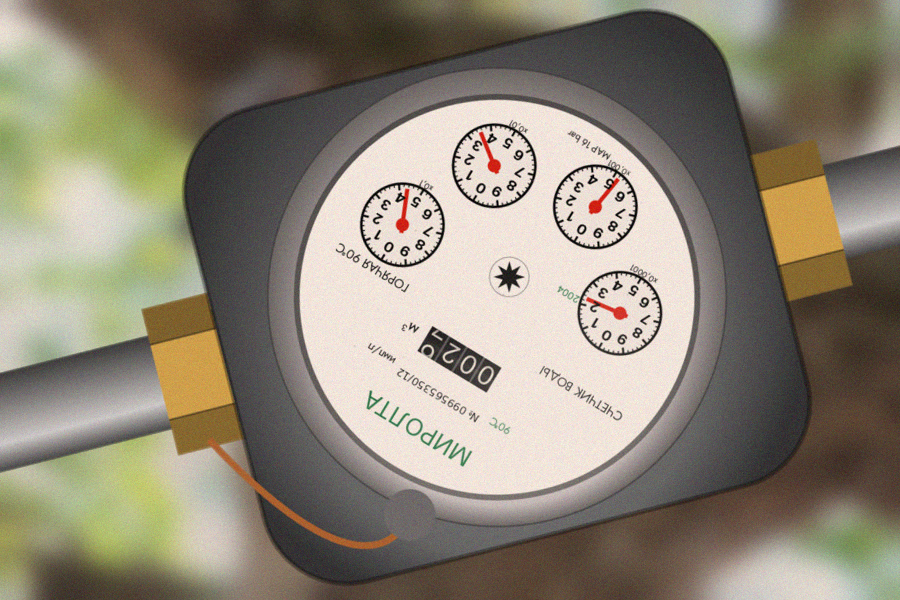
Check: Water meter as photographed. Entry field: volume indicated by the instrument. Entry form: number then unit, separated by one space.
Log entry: 26.4352 m³
